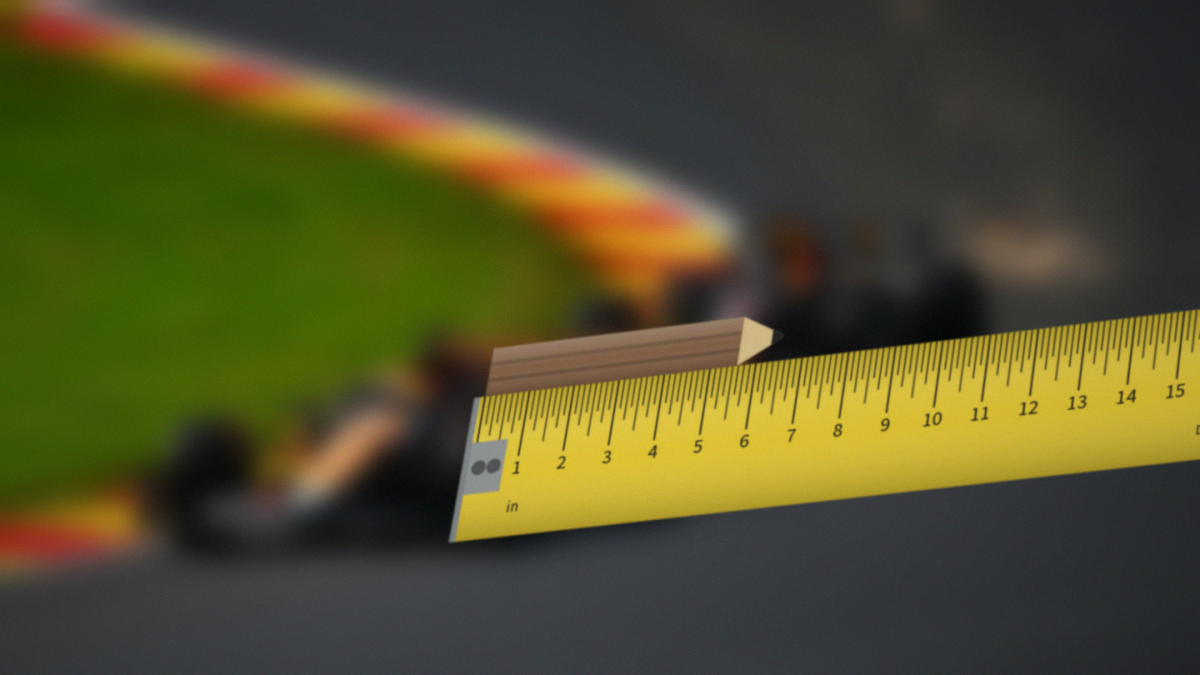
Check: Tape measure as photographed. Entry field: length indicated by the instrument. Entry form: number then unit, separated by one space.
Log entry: 6.5 in
